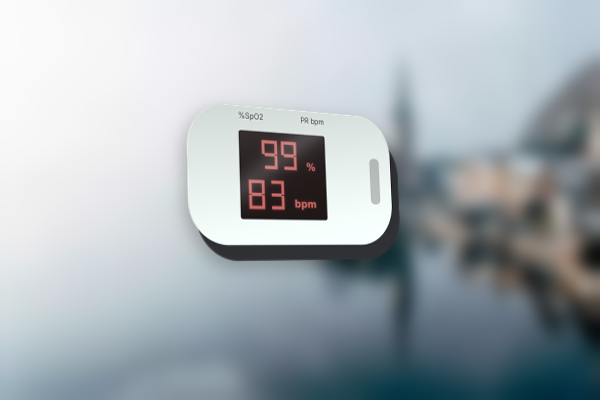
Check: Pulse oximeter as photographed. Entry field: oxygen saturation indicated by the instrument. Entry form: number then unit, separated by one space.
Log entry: 99 %
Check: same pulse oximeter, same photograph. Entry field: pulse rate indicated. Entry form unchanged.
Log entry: 83 bpm
